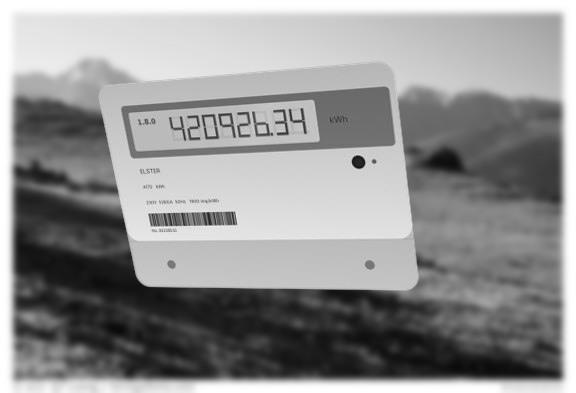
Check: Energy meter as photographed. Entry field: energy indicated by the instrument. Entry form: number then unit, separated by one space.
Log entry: 420926.34 kWh
